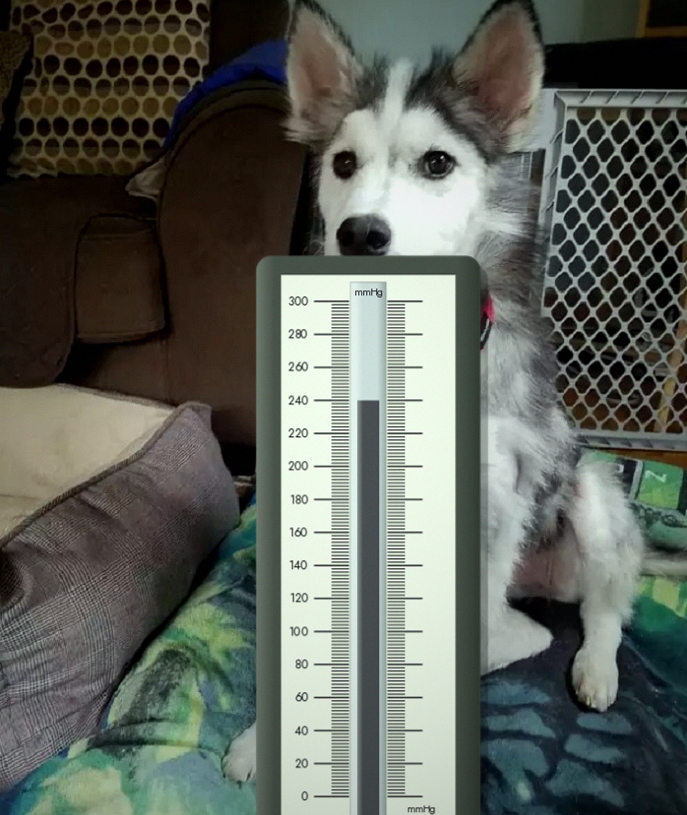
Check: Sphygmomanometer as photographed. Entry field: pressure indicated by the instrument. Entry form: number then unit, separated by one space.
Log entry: 240 mmHg
